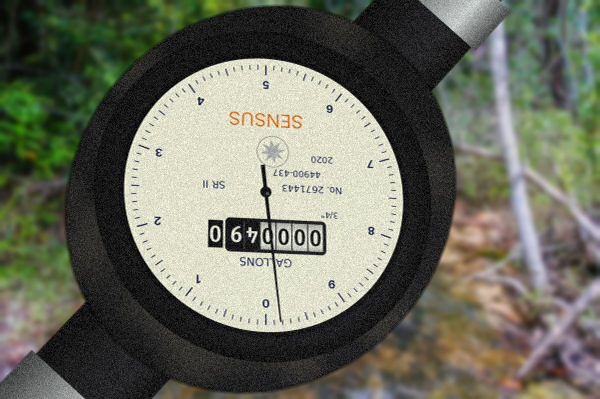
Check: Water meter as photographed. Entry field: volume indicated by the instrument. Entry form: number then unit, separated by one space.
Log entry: 489.8 gal
